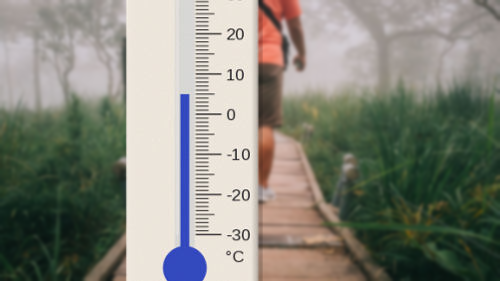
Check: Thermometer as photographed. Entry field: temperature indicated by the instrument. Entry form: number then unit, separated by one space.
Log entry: 5 °C
